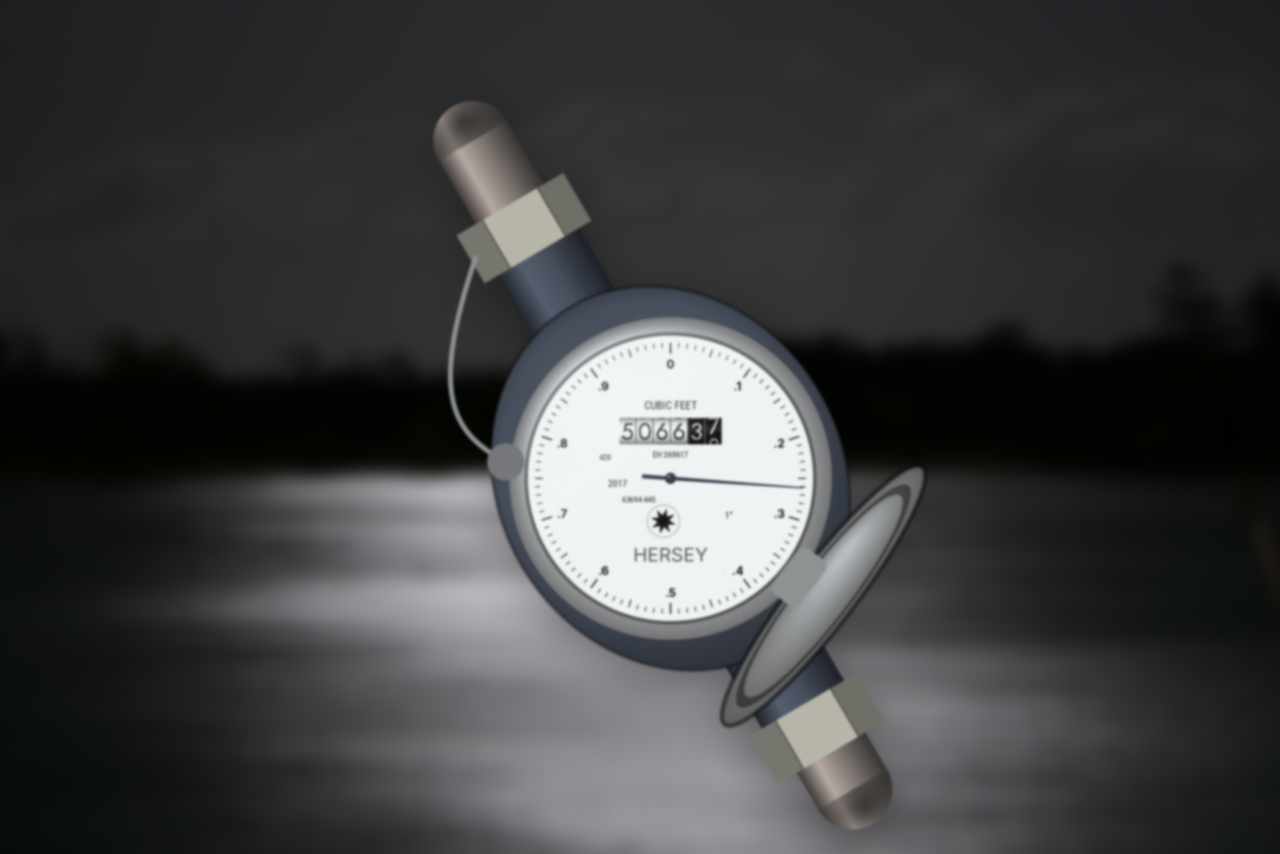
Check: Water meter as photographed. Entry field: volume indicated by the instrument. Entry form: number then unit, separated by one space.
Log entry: 506637.26 ft³
